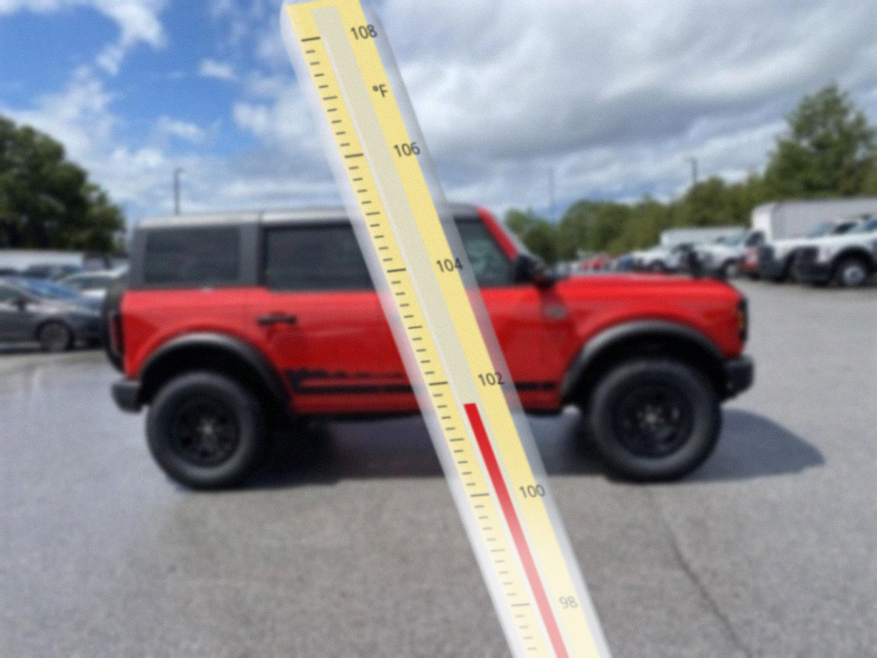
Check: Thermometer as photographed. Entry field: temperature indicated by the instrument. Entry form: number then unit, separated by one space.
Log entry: 101.6 °F
